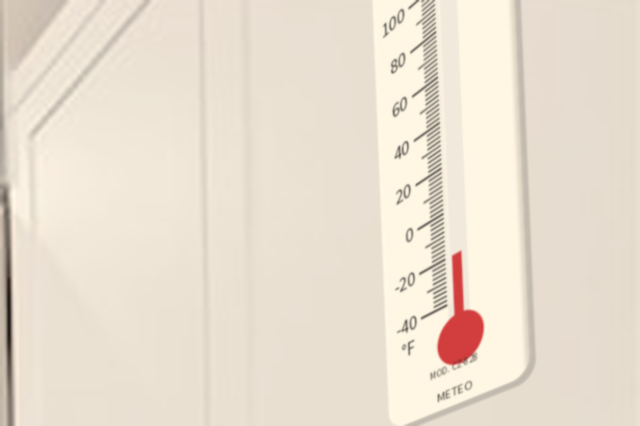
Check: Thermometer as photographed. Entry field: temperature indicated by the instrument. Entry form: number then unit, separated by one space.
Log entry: -20 °F
